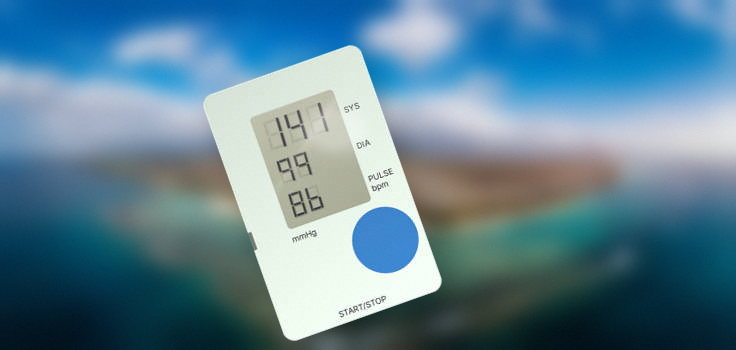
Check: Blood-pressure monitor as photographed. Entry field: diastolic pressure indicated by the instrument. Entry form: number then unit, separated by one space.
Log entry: 99 mmHg
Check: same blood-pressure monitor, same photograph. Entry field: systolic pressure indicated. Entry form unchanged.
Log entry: 141 mmHg
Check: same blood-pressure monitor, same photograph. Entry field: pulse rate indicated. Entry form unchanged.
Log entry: 86 bpm
